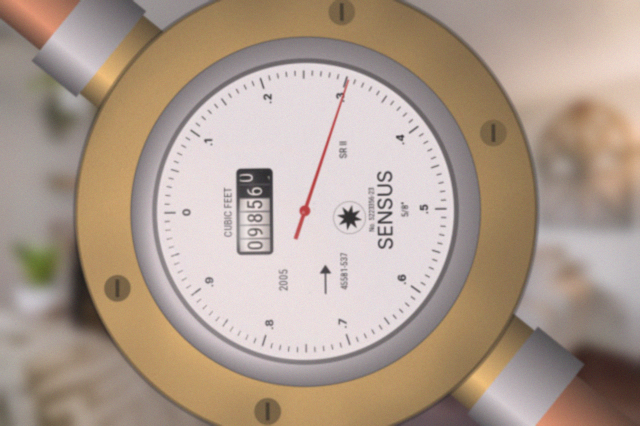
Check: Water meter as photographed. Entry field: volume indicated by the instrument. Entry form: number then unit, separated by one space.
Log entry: 98560.30 ft³
